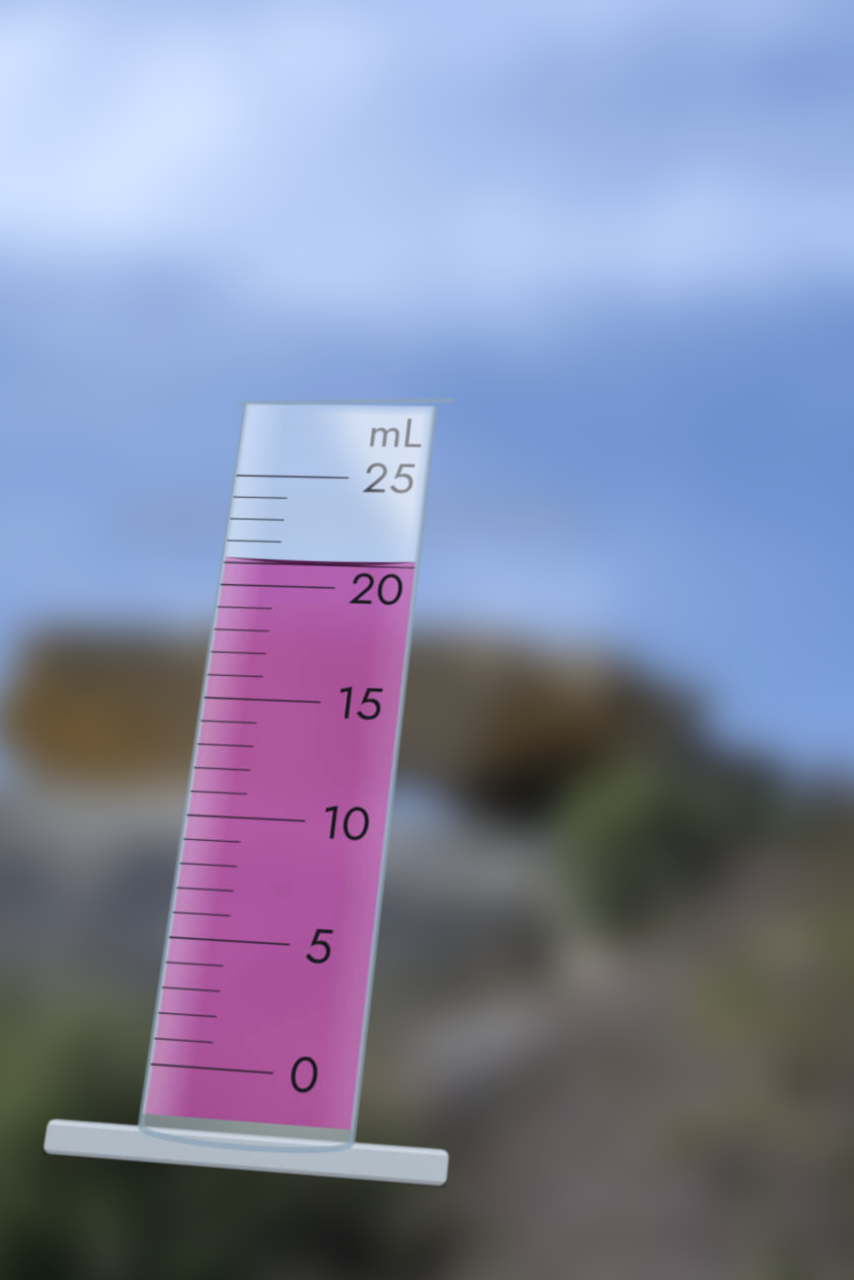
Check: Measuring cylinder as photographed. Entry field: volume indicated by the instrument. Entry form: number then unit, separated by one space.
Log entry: 21 mL
